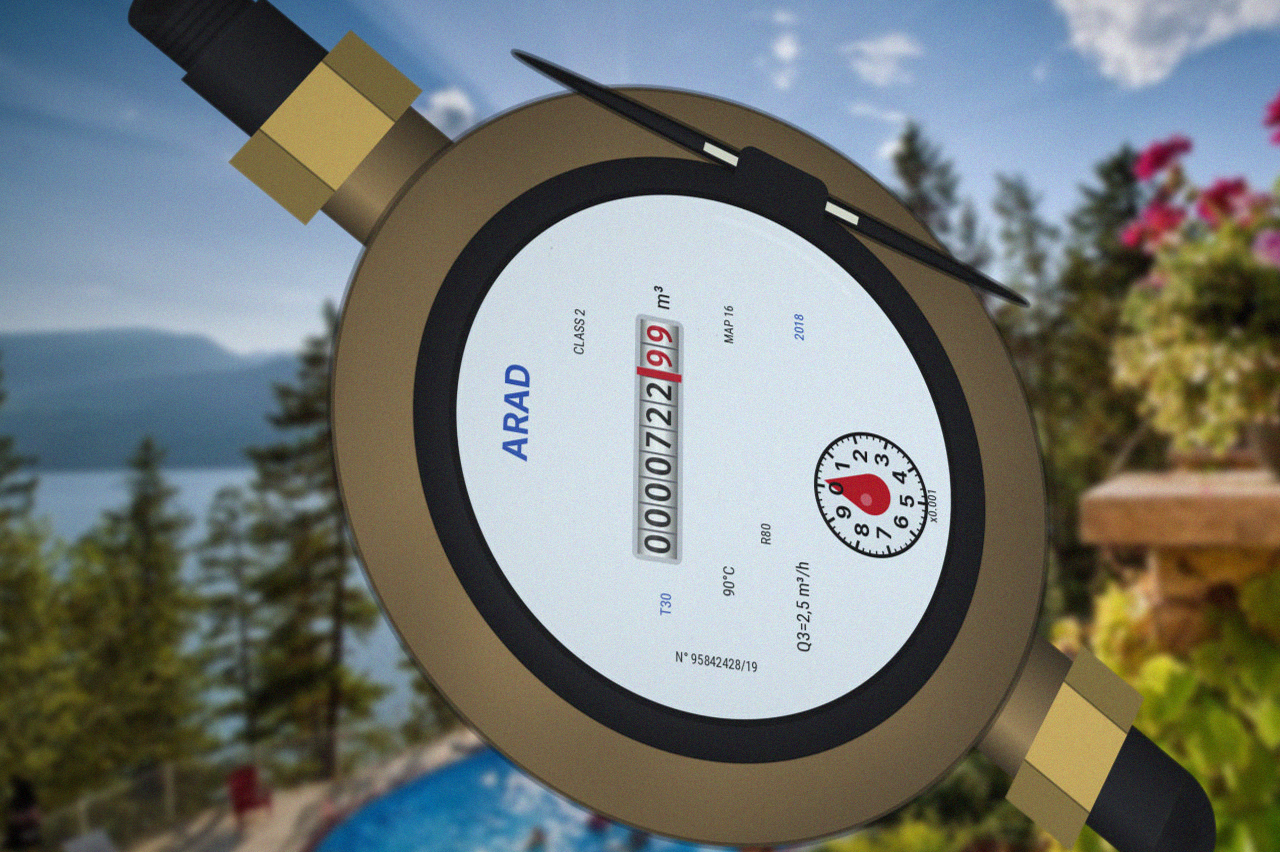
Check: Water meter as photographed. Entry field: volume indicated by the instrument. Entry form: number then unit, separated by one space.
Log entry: 722.990 m³
